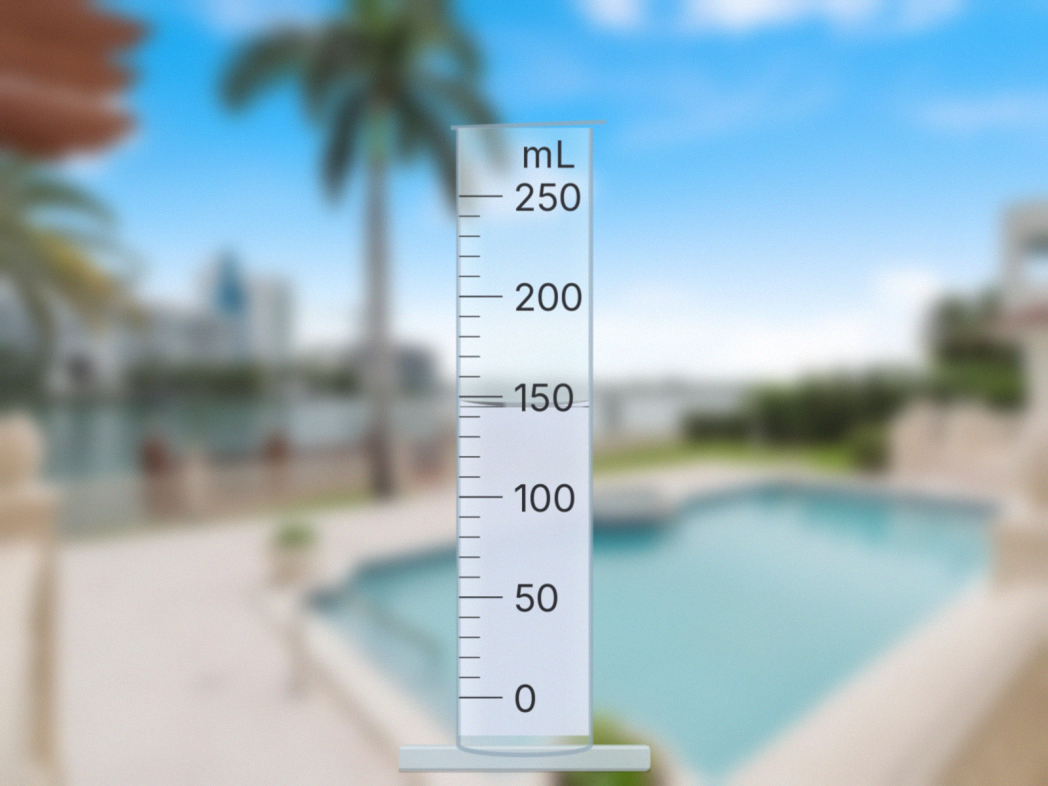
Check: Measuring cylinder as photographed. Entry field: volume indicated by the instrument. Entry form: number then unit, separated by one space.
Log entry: 145 mL
